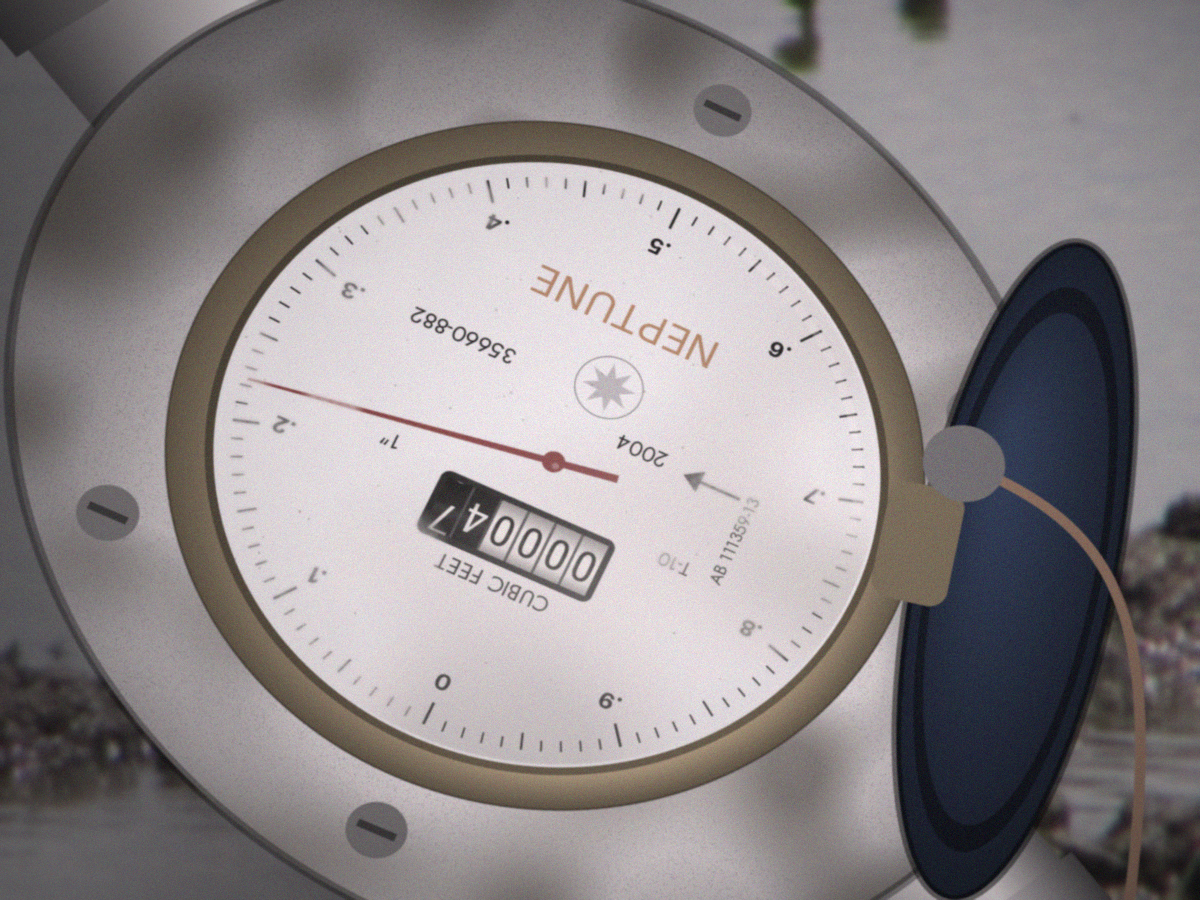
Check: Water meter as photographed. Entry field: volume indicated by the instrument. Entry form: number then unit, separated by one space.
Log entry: 47.22 ft³
